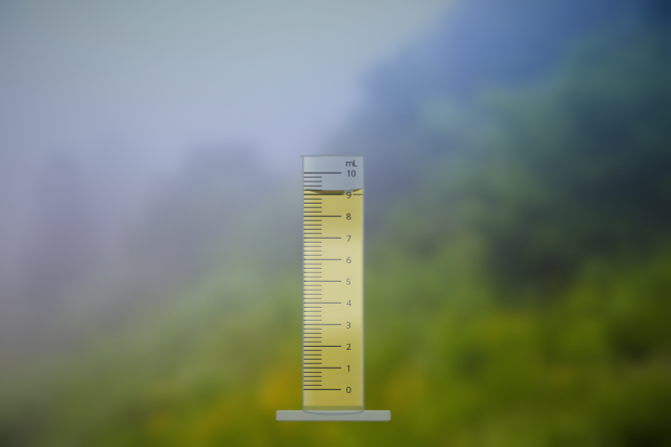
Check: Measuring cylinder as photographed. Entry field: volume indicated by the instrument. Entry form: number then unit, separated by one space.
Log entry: 9 mL
